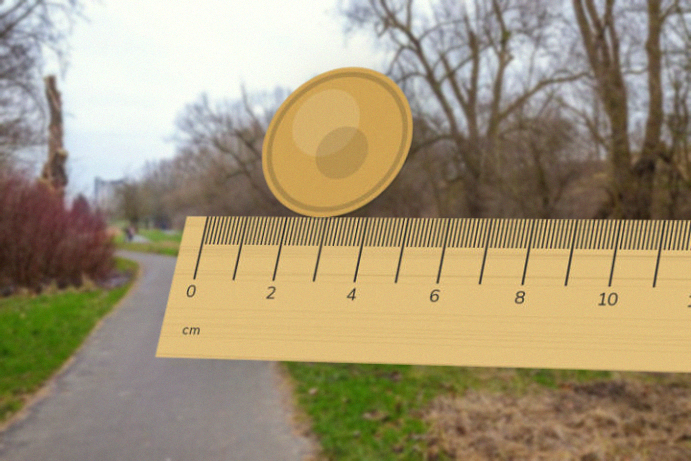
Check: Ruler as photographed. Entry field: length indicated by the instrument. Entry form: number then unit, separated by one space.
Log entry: 3.7 cm
